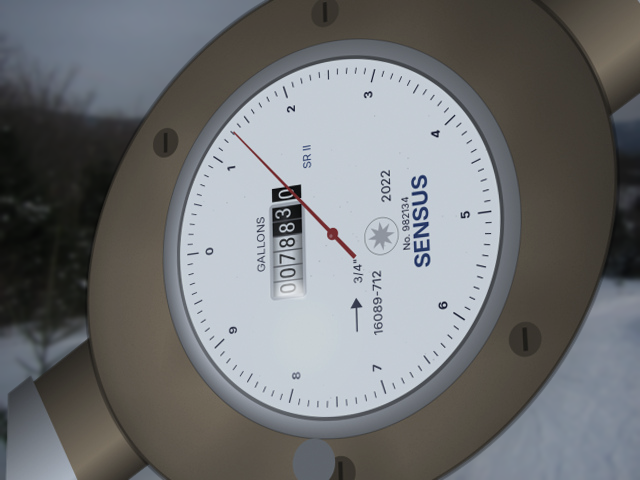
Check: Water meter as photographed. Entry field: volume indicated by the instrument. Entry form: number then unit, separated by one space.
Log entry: 78831.3 gal
